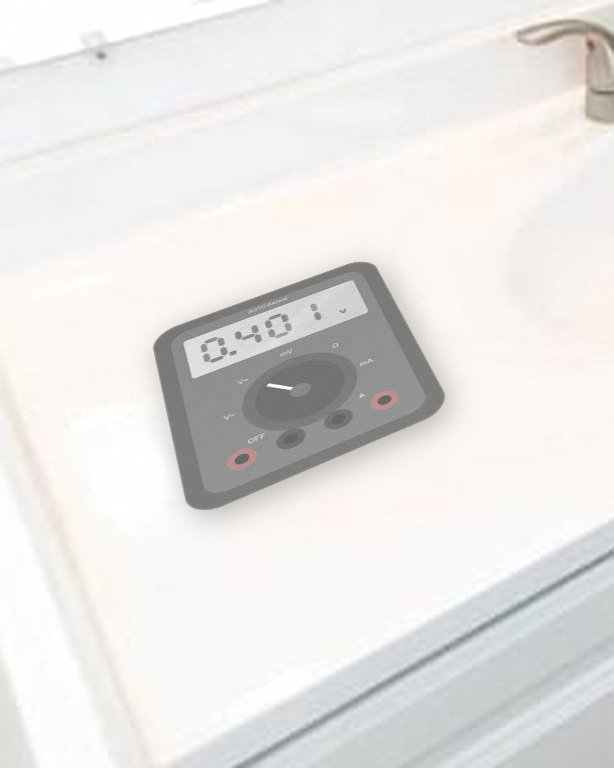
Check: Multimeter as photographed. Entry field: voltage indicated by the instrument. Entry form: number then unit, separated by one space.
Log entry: 0.401 V
